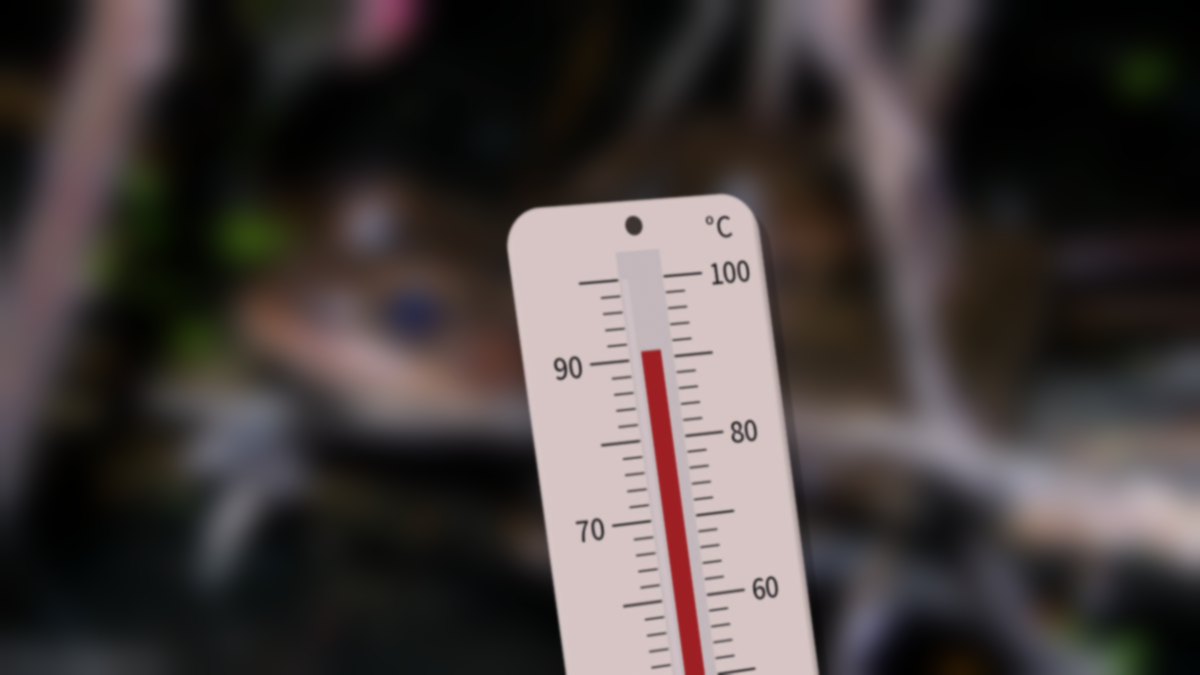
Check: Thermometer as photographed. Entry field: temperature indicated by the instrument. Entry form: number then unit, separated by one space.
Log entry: 91 °C
